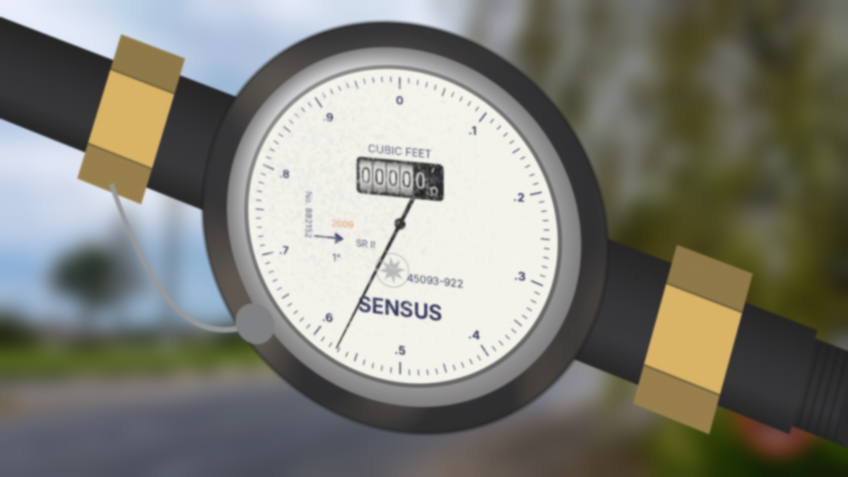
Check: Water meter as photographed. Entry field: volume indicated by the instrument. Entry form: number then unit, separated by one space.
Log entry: 7.57 ft³
